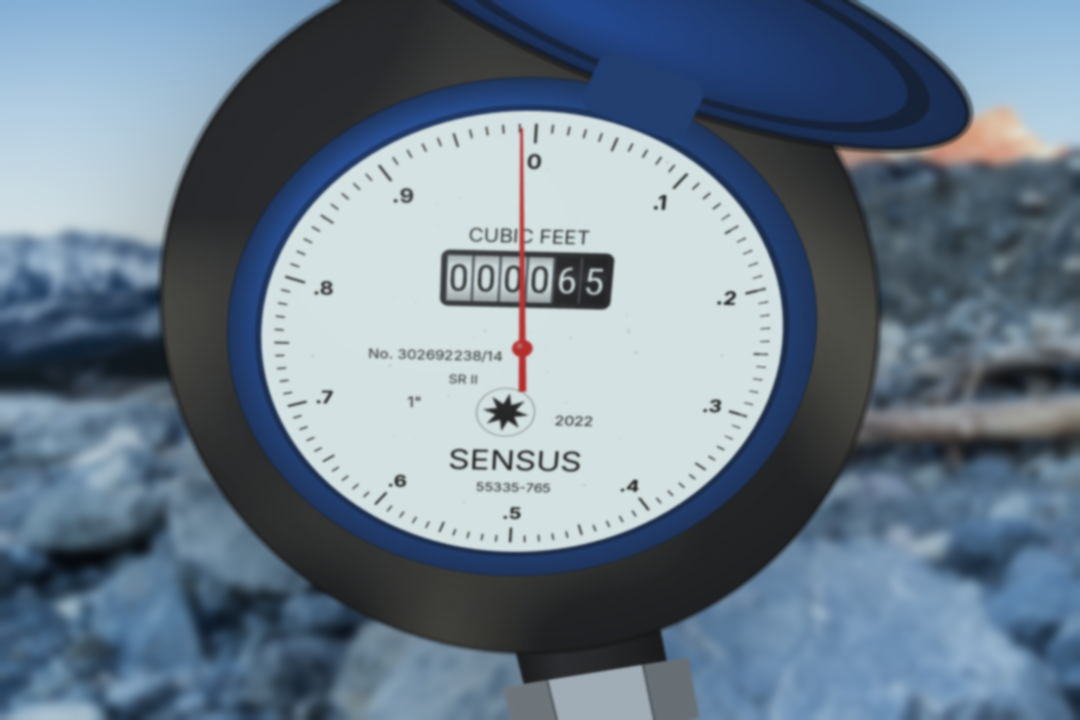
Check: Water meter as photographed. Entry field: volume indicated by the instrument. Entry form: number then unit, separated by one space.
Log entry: 64.99 ft³
